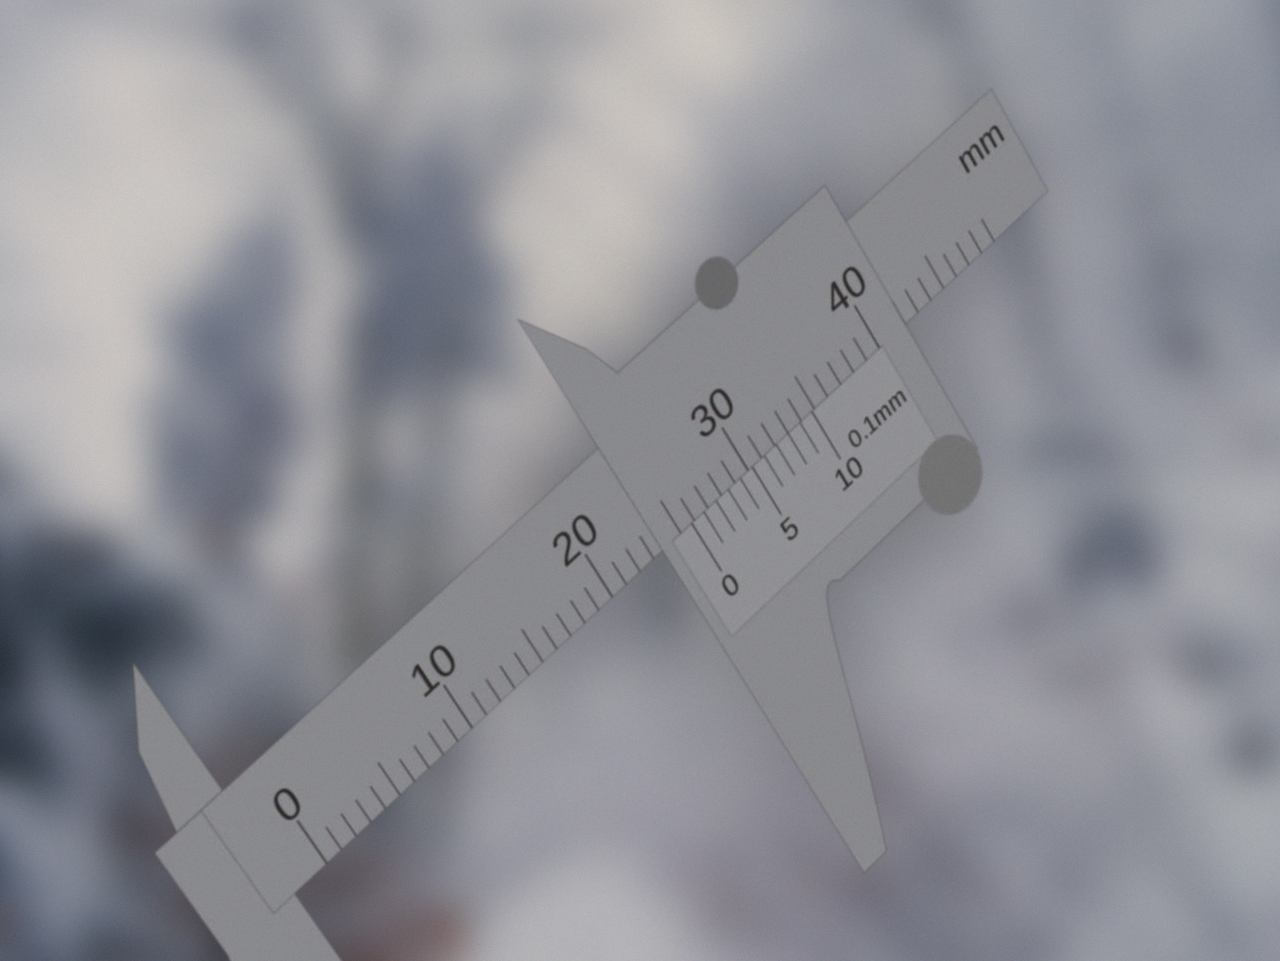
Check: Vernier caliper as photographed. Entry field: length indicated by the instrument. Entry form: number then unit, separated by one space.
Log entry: 25.8 mm
